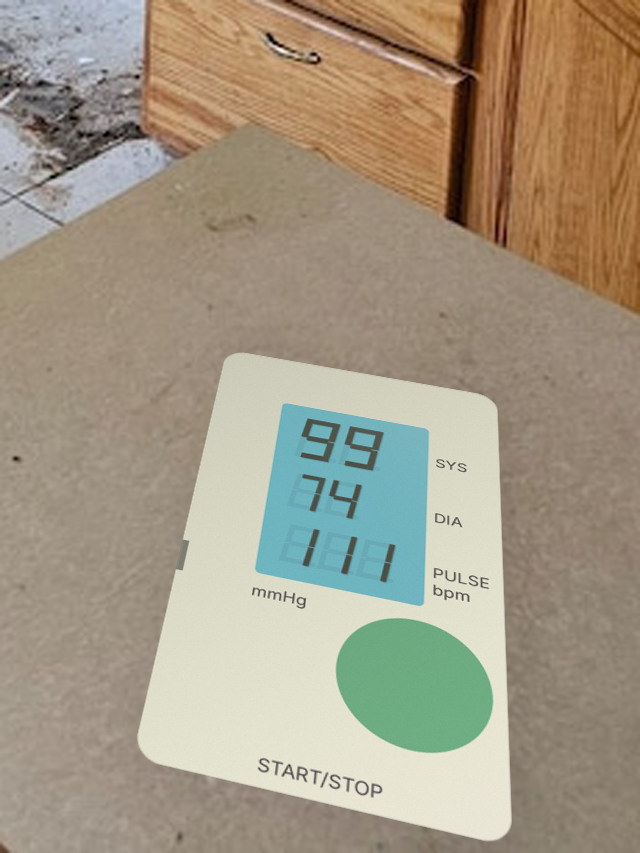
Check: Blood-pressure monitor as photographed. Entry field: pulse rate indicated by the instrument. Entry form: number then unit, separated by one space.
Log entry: 111 bpm
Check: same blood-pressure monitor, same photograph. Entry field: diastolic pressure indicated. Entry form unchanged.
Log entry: 74 mmHg
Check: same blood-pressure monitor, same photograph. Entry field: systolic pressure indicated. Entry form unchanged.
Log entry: 99 mmHg
